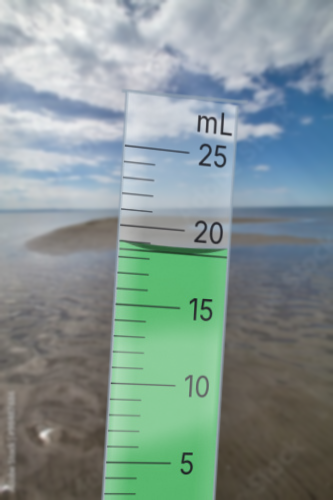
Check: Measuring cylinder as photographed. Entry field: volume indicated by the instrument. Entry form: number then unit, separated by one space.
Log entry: 18.5 mL
